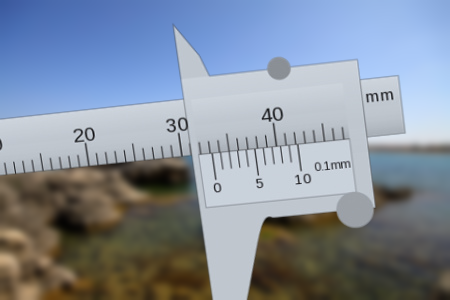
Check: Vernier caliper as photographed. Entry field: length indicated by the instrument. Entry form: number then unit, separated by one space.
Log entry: 33.2 mm
